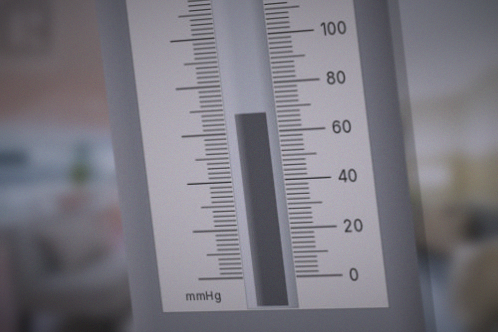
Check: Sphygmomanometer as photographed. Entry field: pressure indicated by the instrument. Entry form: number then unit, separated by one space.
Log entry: 68 mmHg
